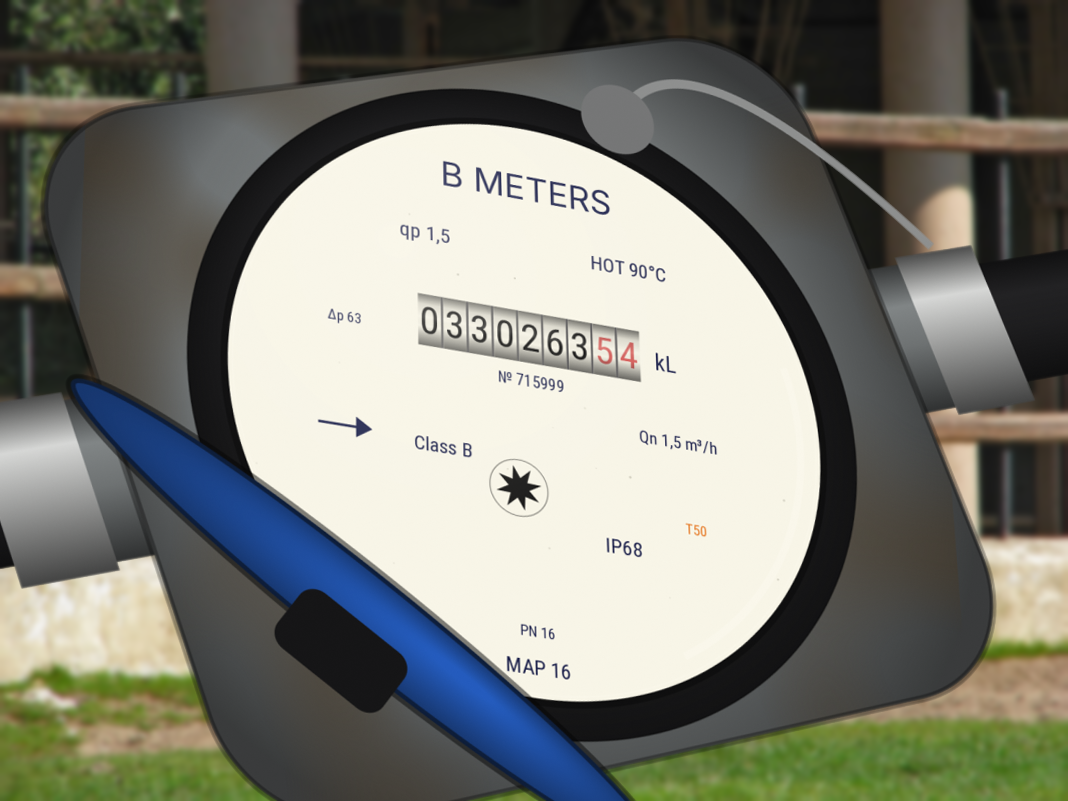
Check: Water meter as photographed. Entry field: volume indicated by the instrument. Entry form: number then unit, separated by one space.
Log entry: 330263.54 kL
